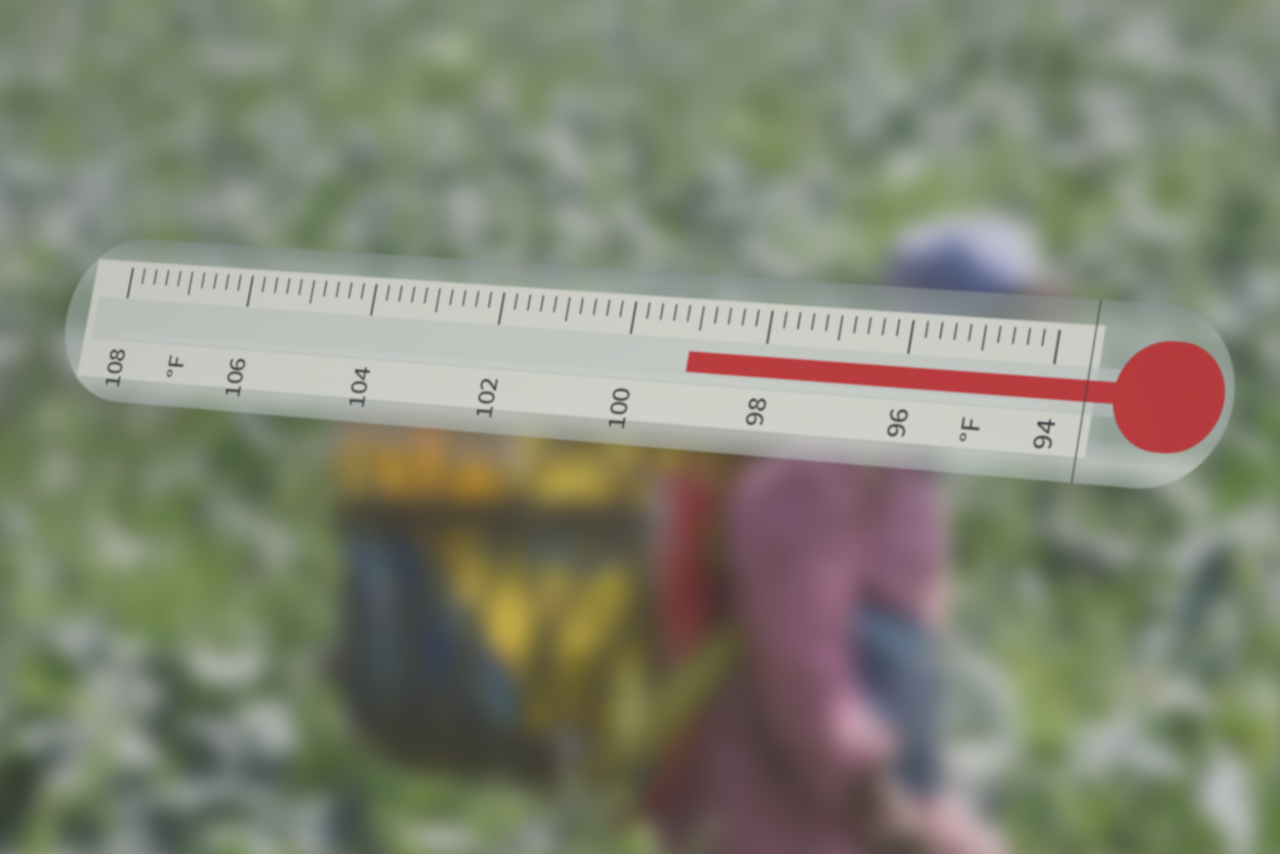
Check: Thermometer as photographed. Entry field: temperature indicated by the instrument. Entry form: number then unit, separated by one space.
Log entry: 99.1 °F
